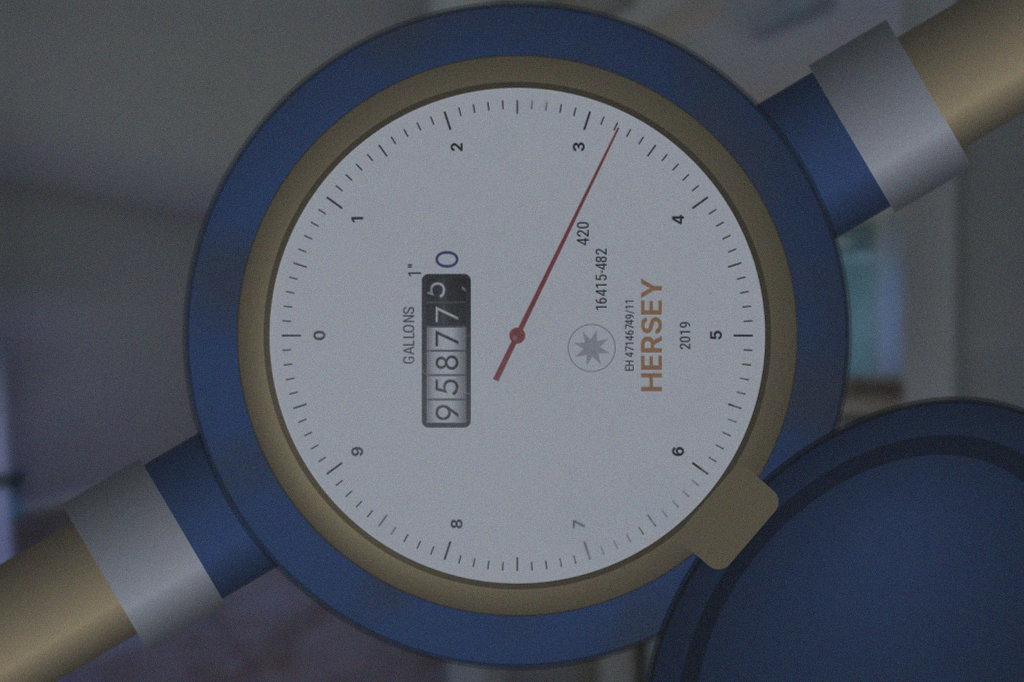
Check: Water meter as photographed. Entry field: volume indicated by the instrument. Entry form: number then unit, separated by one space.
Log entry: 9587753.2 gal
